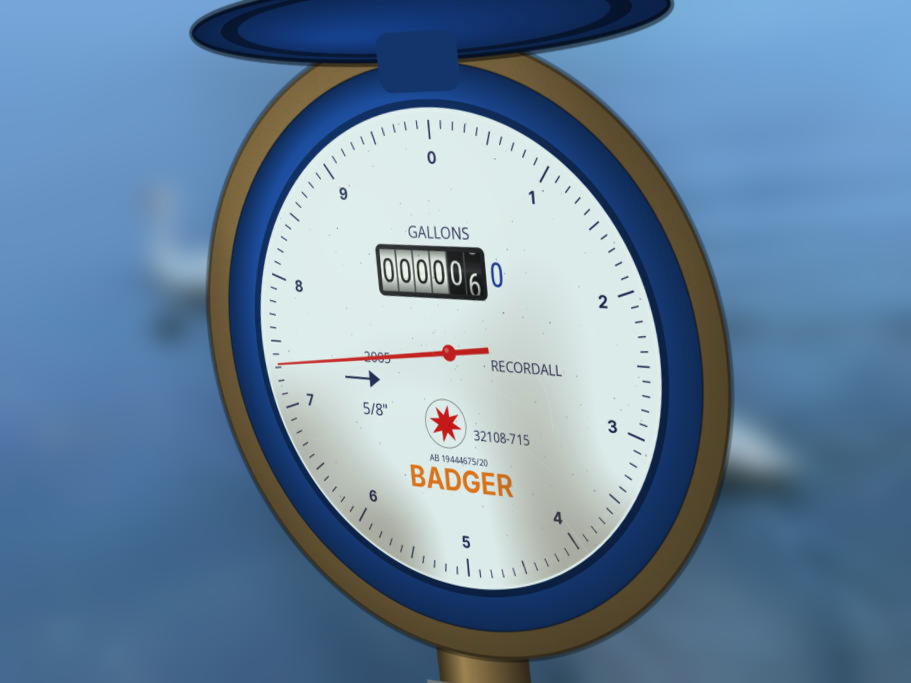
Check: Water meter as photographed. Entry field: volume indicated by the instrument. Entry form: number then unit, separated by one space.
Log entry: 57.3 gal
